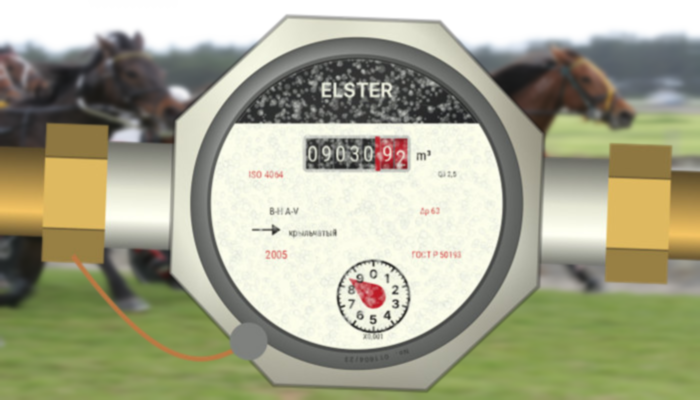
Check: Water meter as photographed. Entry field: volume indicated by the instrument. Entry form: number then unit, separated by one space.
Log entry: 9030.918 m³
